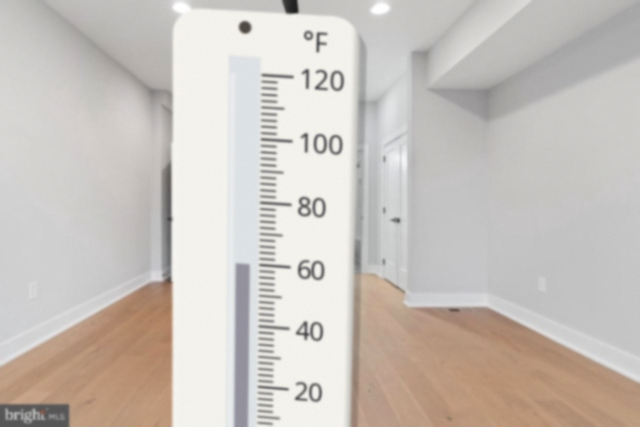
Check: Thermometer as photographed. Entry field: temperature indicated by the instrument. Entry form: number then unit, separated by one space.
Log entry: 60 °F
